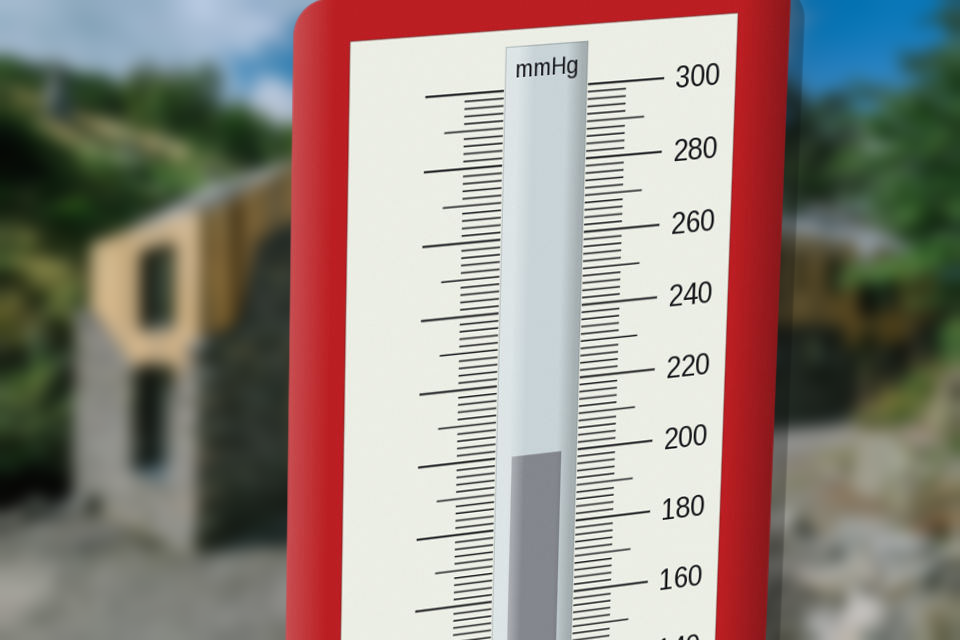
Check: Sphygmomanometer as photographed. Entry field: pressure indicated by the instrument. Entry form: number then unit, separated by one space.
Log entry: 200 mmHg
